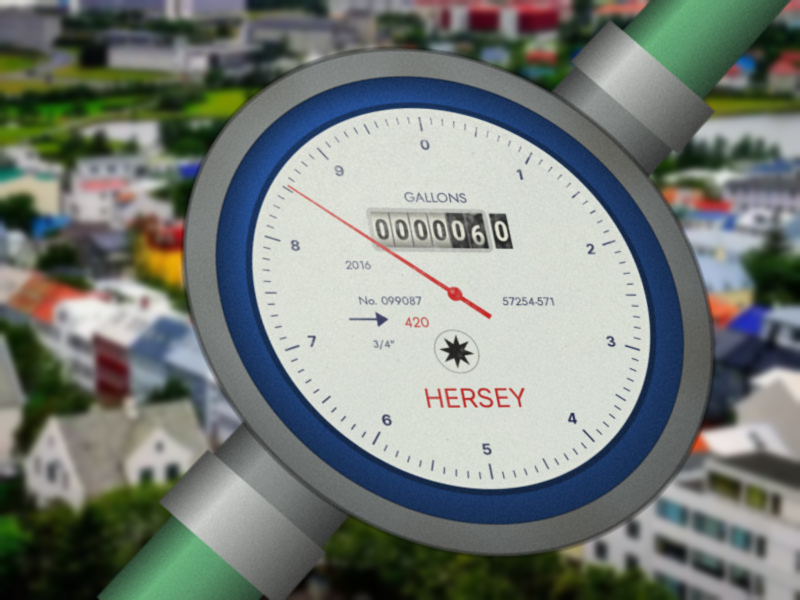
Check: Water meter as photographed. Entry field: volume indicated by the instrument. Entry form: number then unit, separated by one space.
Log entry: 58.5 gal
